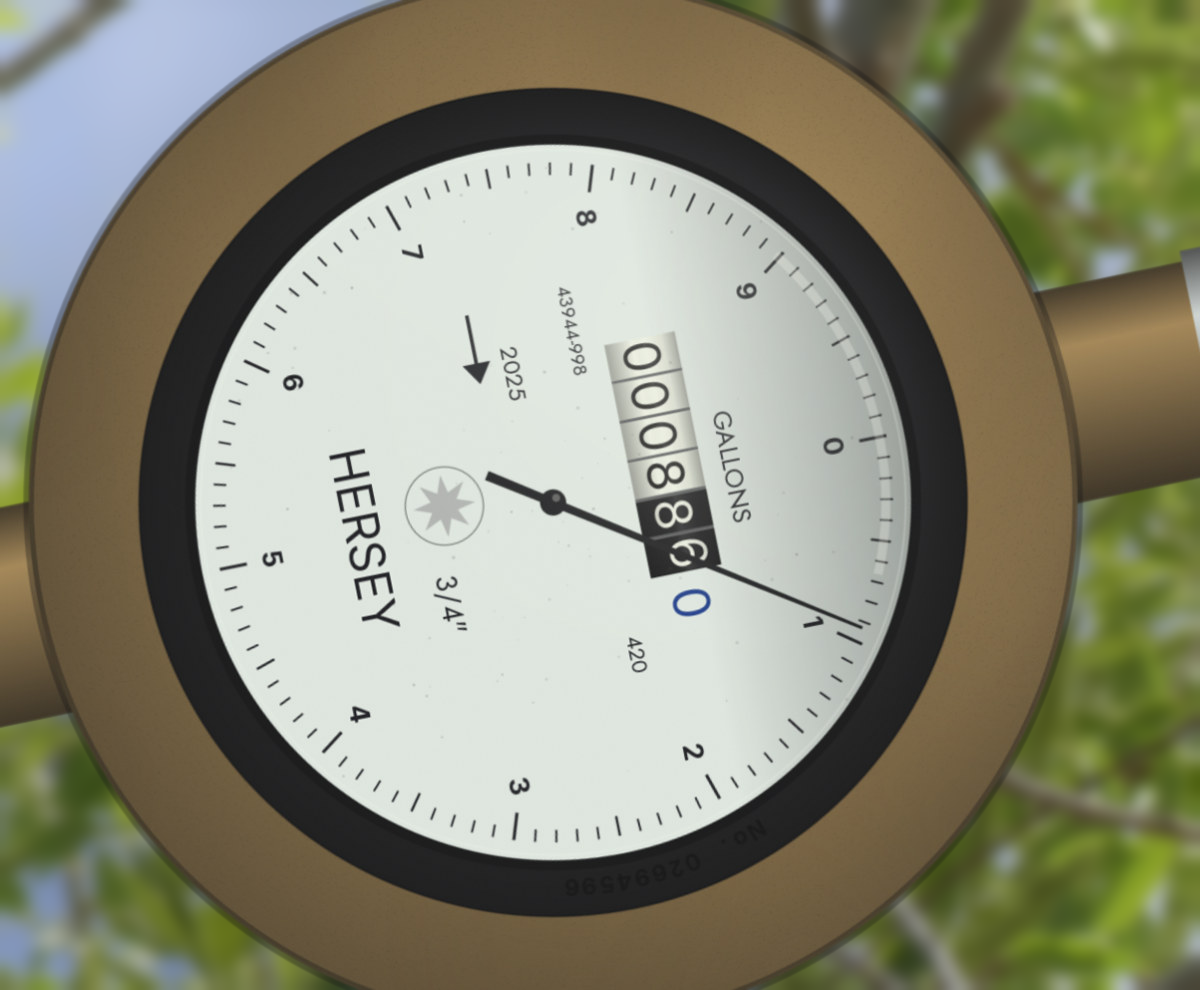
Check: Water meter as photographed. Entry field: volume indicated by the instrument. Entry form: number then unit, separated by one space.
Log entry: 8860.9 gal
